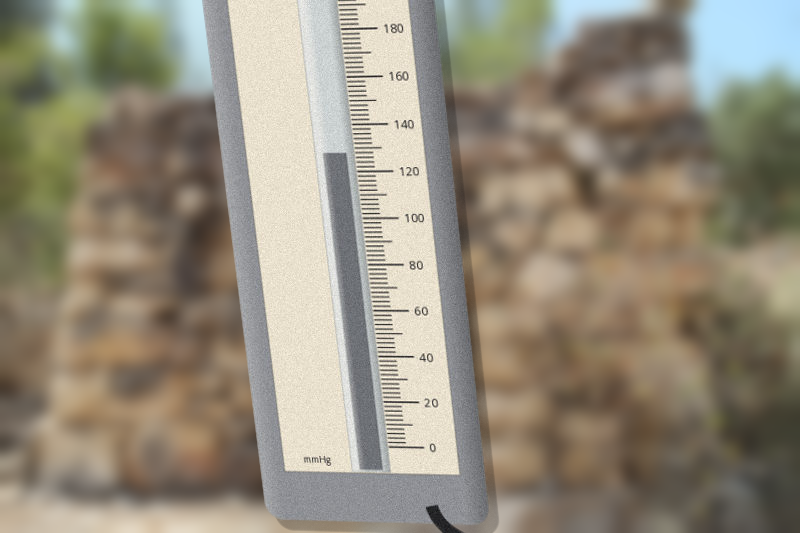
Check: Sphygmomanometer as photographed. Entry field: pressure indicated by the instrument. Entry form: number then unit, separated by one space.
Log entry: 128 mmHg
